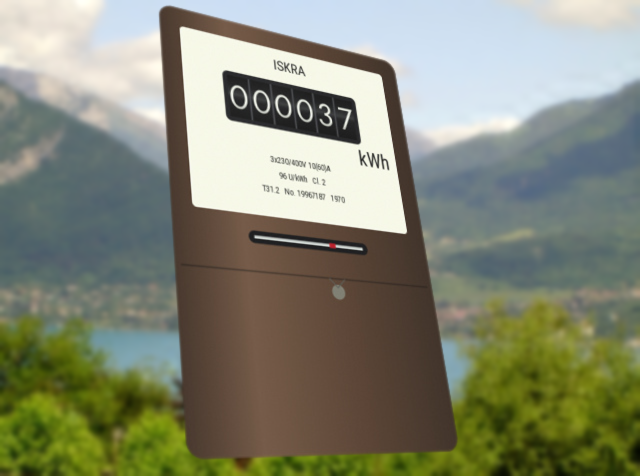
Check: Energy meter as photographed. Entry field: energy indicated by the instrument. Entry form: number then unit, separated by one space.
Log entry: 37 kWh
